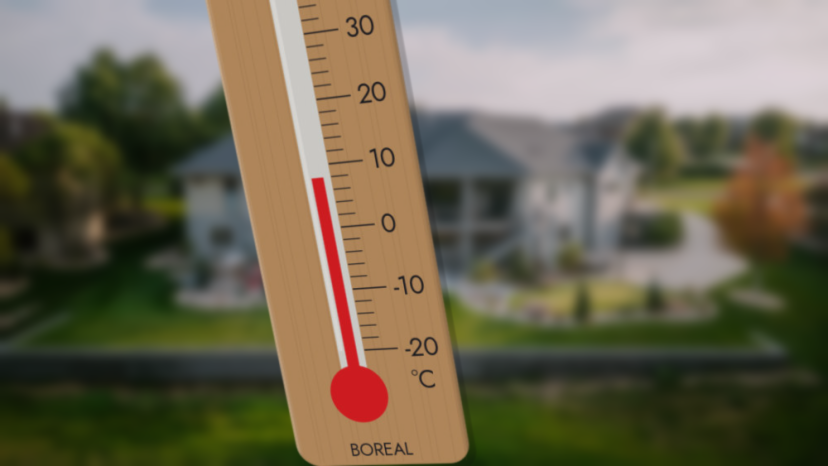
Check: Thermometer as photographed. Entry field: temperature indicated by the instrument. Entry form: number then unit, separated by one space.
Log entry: 8 °C
